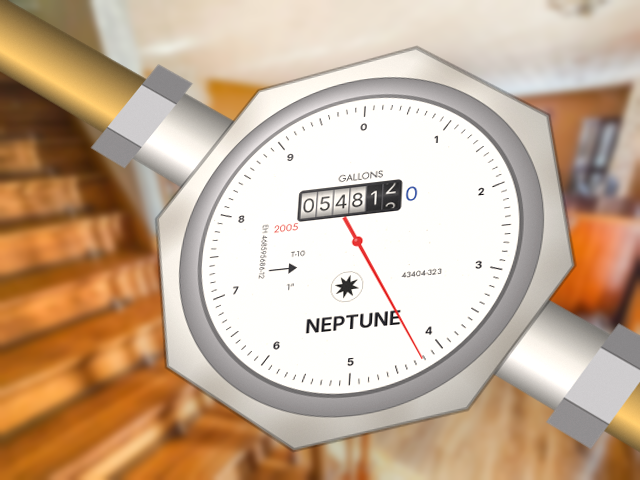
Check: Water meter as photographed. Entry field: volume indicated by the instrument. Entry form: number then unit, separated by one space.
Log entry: 548124.2 gal
